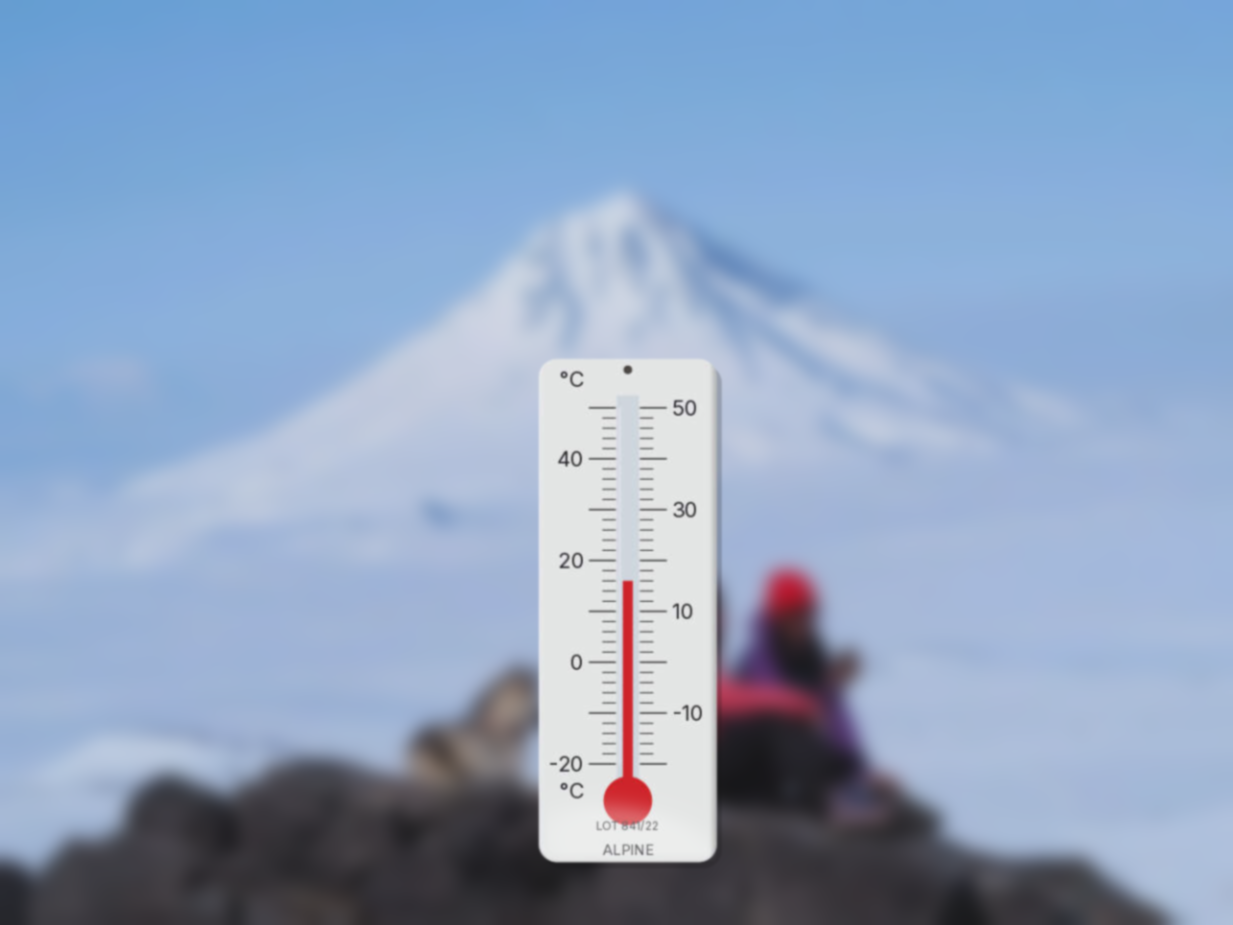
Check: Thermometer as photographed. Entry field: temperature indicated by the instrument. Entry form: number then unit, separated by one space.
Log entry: 16 °C
